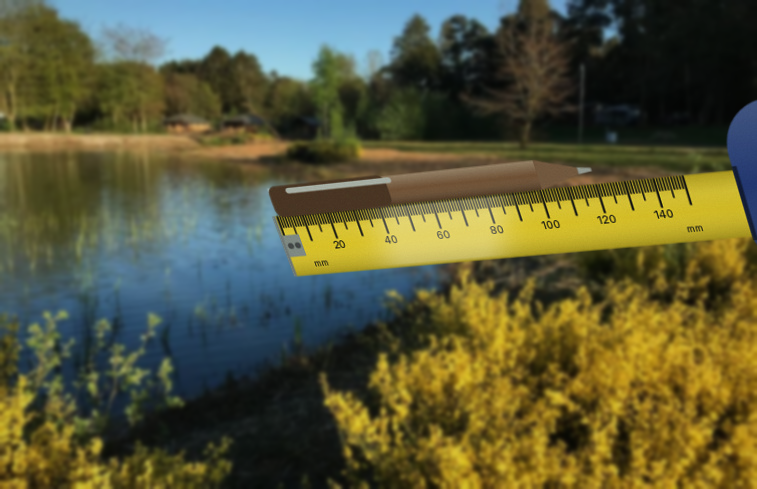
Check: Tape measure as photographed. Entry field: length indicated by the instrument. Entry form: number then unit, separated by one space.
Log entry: 120 mm
